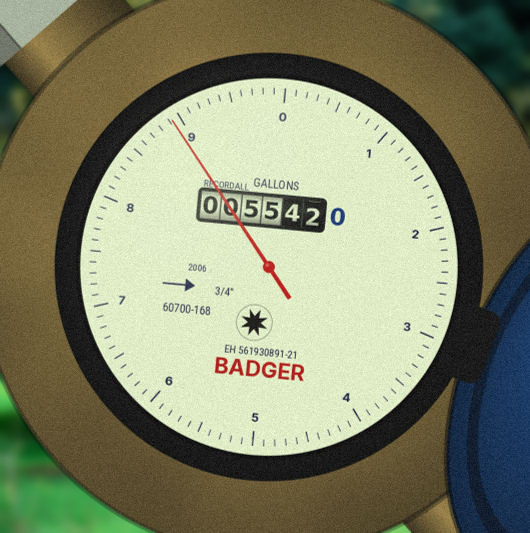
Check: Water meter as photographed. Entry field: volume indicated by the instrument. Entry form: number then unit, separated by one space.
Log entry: 55418.9 gal
